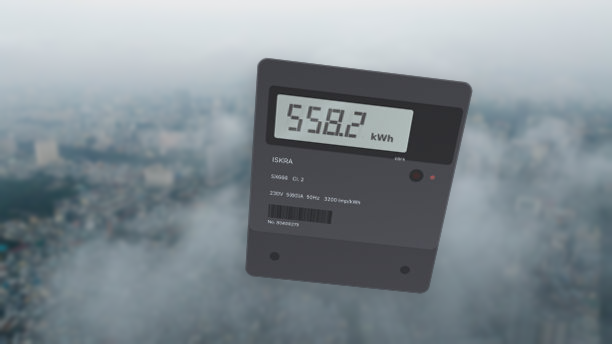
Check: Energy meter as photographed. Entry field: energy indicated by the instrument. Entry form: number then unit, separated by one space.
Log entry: 558.2 kWh
